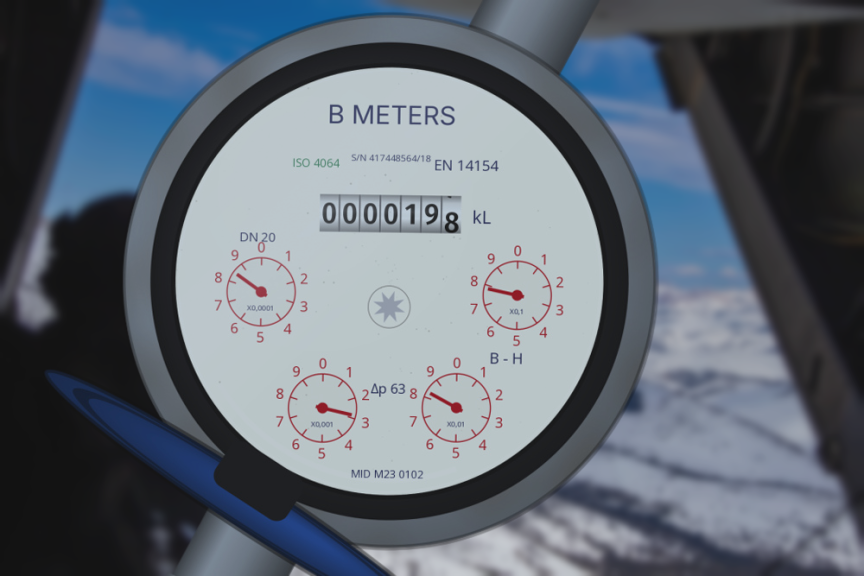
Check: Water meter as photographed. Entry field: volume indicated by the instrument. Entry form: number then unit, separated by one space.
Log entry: 197.7828 kL
